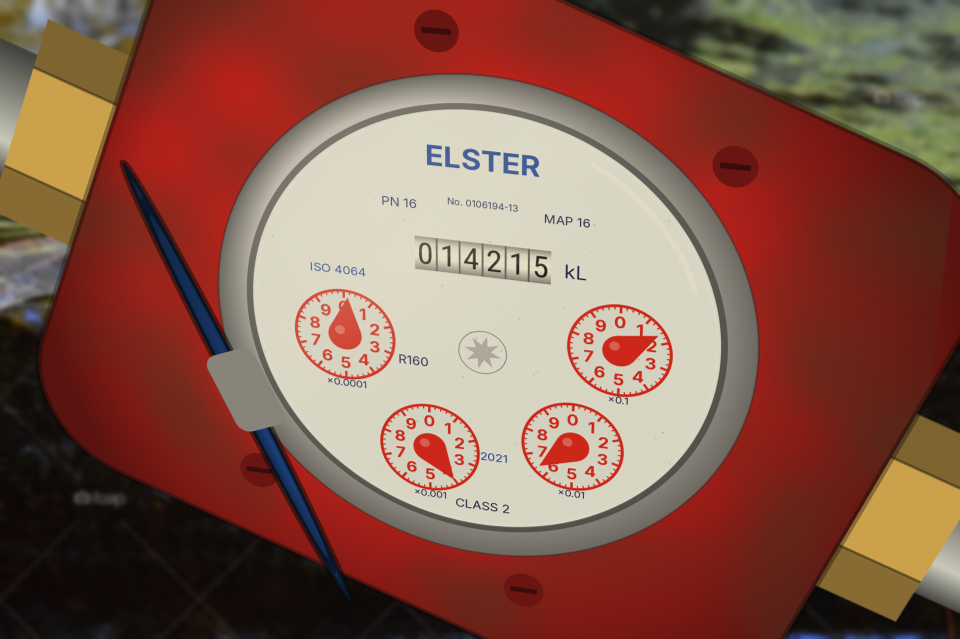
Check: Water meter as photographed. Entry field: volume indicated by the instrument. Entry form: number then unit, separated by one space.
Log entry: 14215.1640 kL
